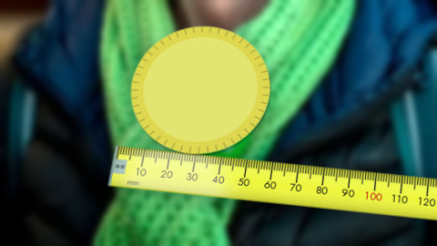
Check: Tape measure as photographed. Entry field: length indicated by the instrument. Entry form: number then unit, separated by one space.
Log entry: 55 mm
